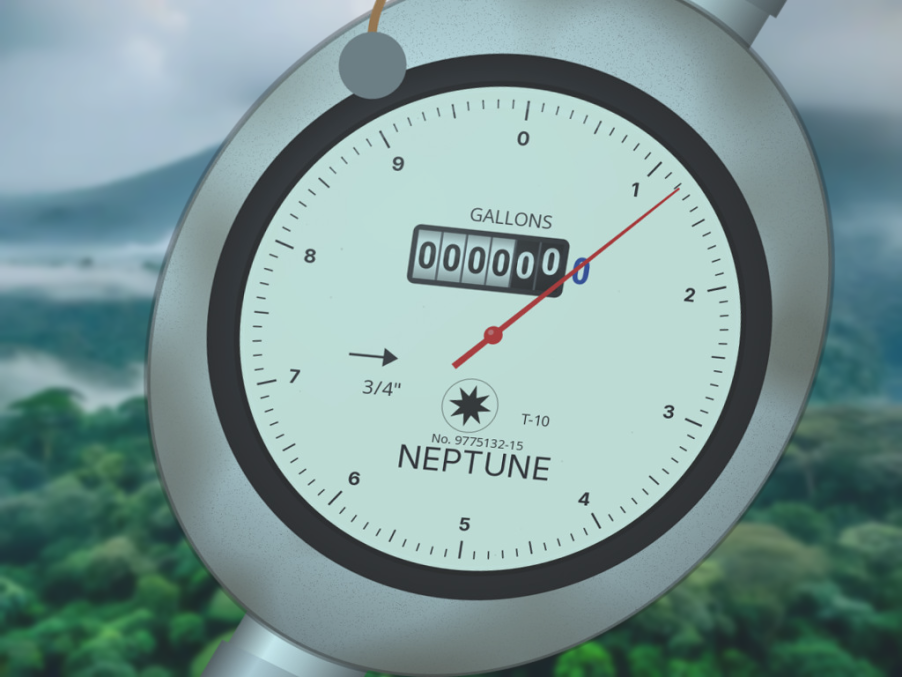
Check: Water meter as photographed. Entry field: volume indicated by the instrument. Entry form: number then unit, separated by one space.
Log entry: 1.2 gal
